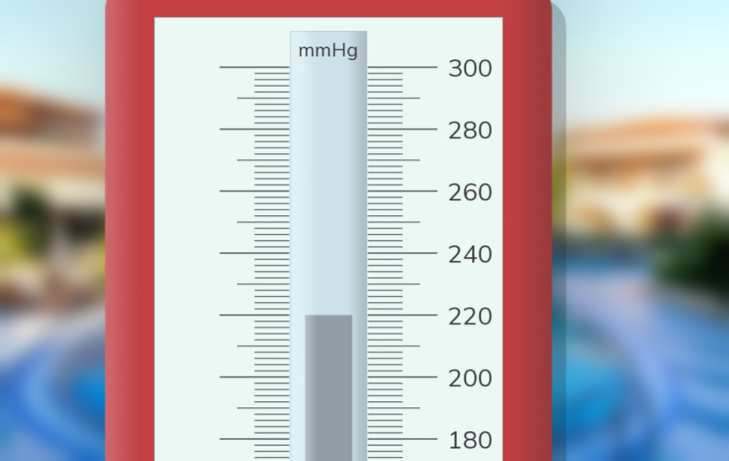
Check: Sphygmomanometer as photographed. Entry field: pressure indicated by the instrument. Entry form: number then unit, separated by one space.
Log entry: 220 mmHg
